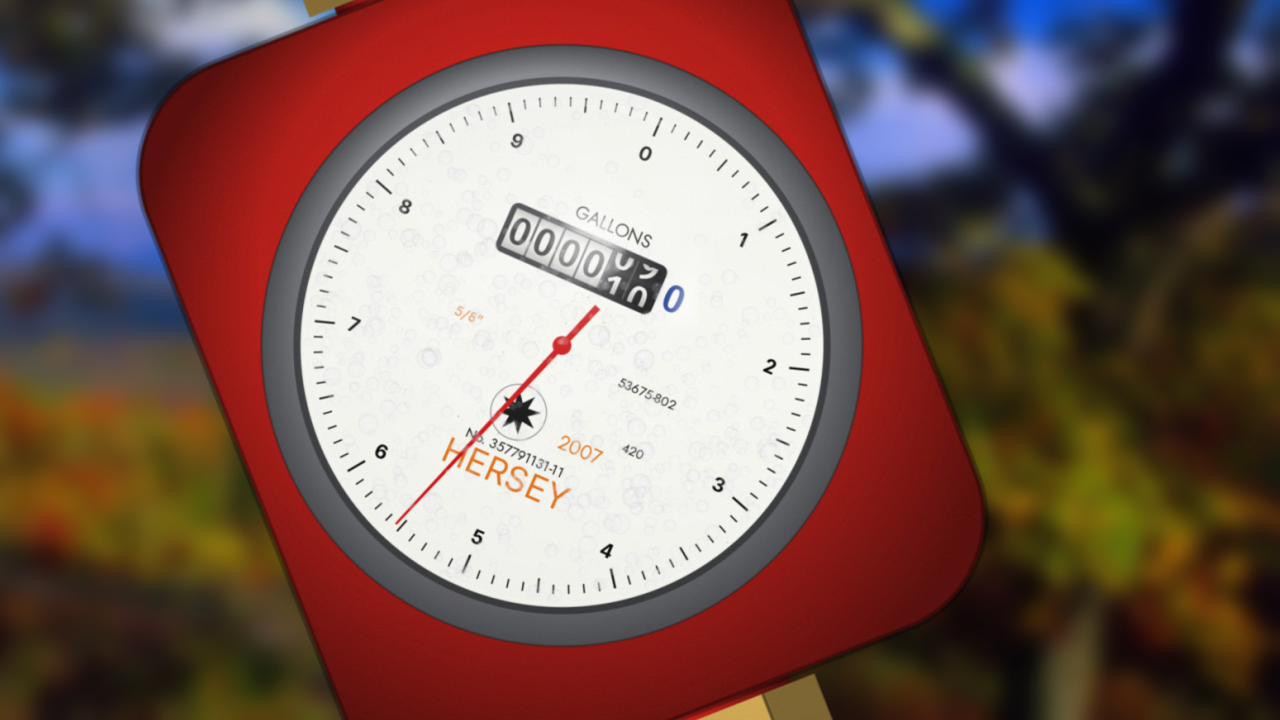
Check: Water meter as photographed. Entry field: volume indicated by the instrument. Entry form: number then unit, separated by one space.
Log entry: 95.5 gal
